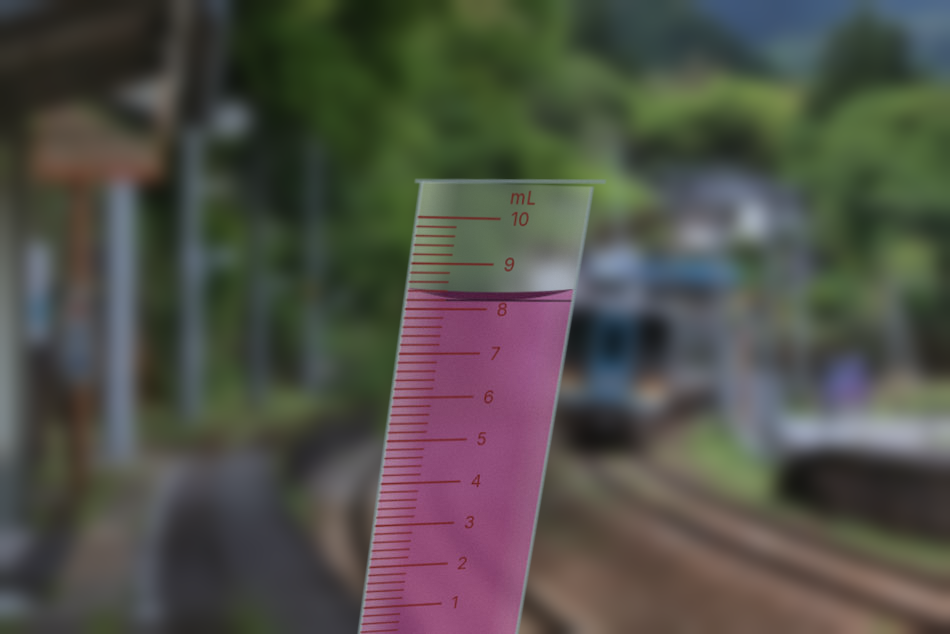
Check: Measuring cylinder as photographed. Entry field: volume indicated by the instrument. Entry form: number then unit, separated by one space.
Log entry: 8.2 mL
